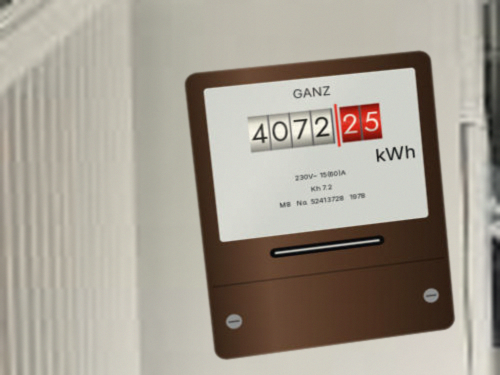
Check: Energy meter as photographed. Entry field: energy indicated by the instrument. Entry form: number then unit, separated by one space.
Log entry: 4072.25 kWh
